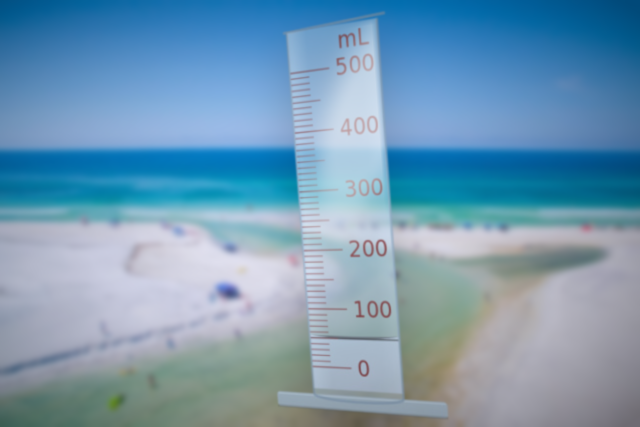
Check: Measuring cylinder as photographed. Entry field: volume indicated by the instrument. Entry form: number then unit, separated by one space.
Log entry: 50 mL
